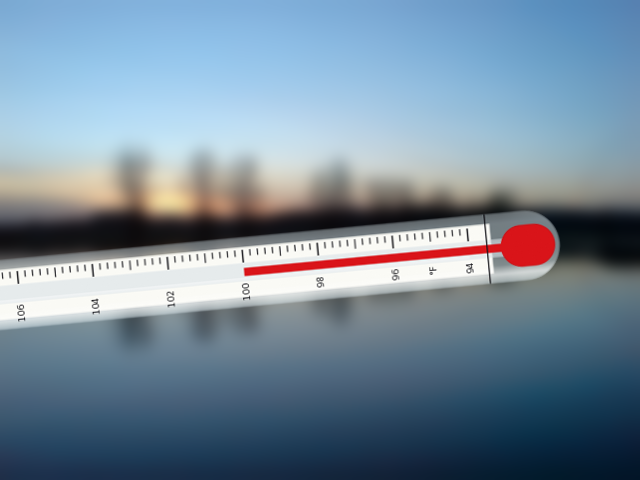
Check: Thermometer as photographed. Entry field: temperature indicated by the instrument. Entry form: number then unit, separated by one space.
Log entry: 100 °F
